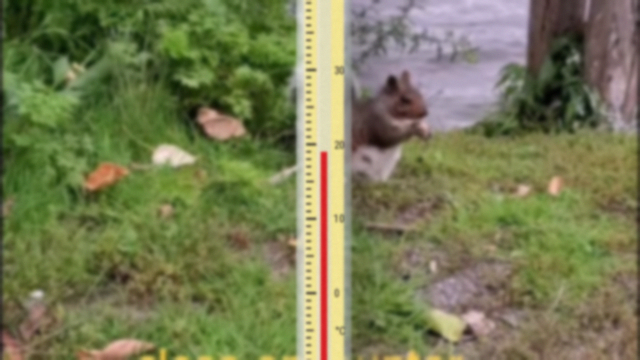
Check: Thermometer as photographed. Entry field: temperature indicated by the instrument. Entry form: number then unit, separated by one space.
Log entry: 19 °C
